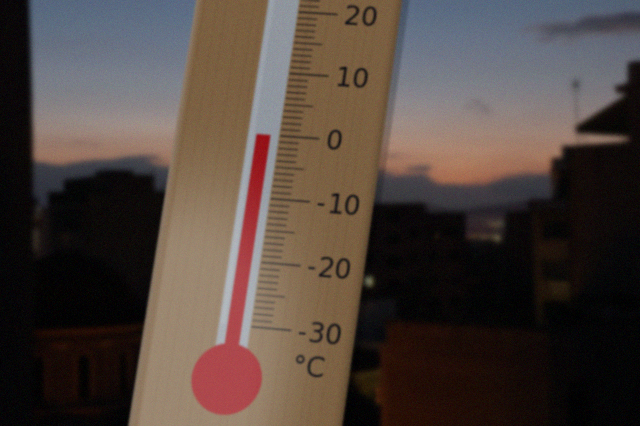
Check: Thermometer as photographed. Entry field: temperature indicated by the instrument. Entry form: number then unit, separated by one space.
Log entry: 0 °C
